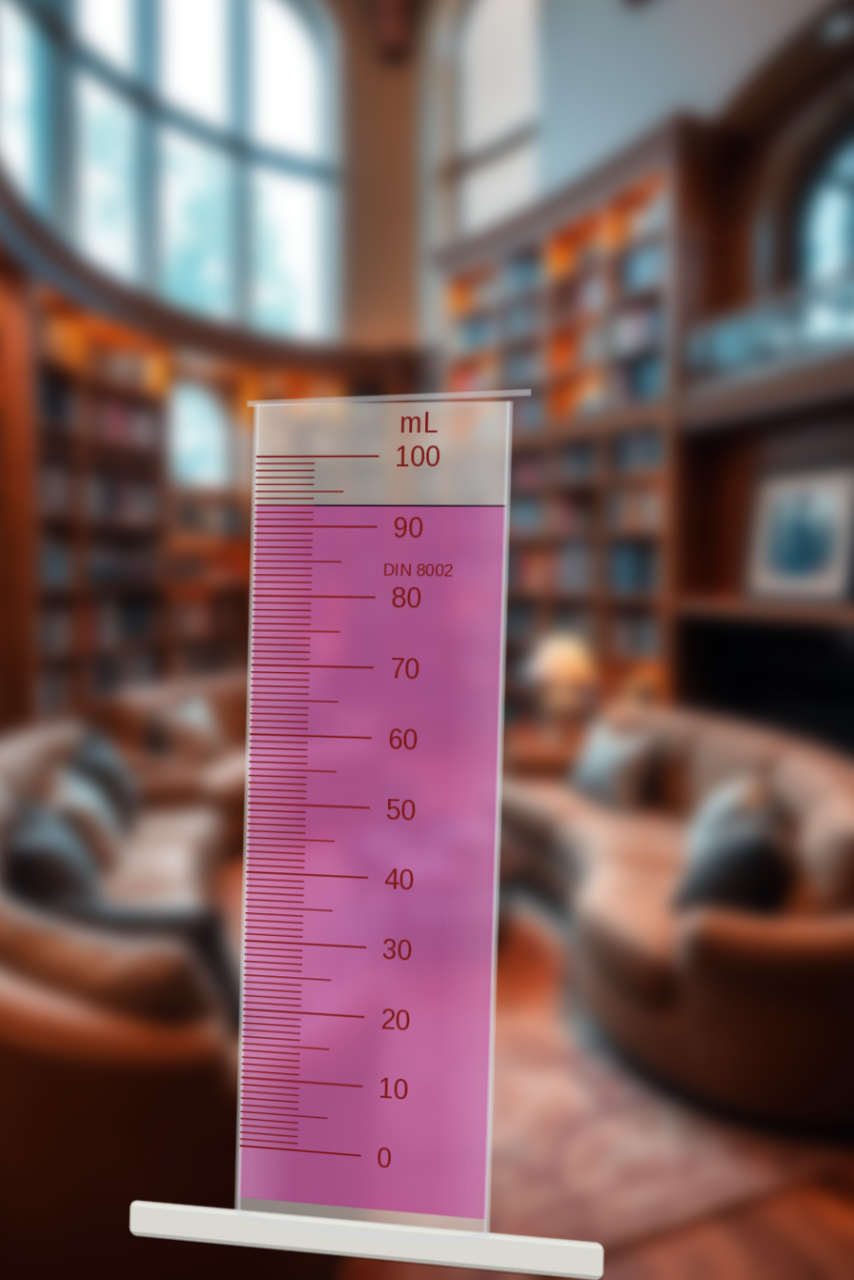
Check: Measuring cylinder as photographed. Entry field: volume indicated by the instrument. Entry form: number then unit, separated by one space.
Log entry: 93 mL
